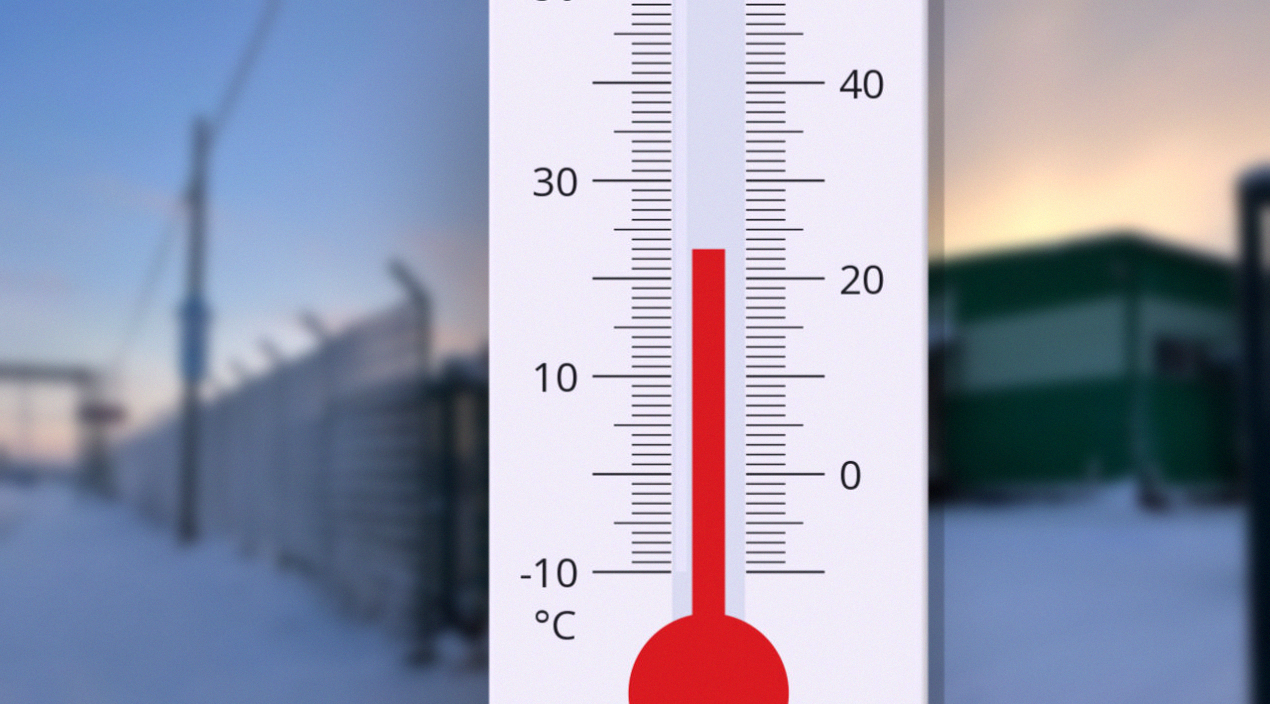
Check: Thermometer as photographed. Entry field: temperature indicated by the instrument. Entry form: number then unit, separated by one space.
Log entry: 23 °C
